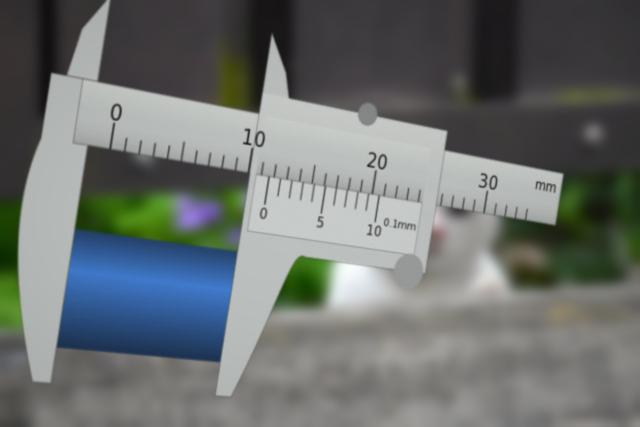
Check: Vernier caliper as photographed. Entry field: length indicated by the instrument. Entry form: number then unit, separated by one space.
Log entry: 11.6 mm
